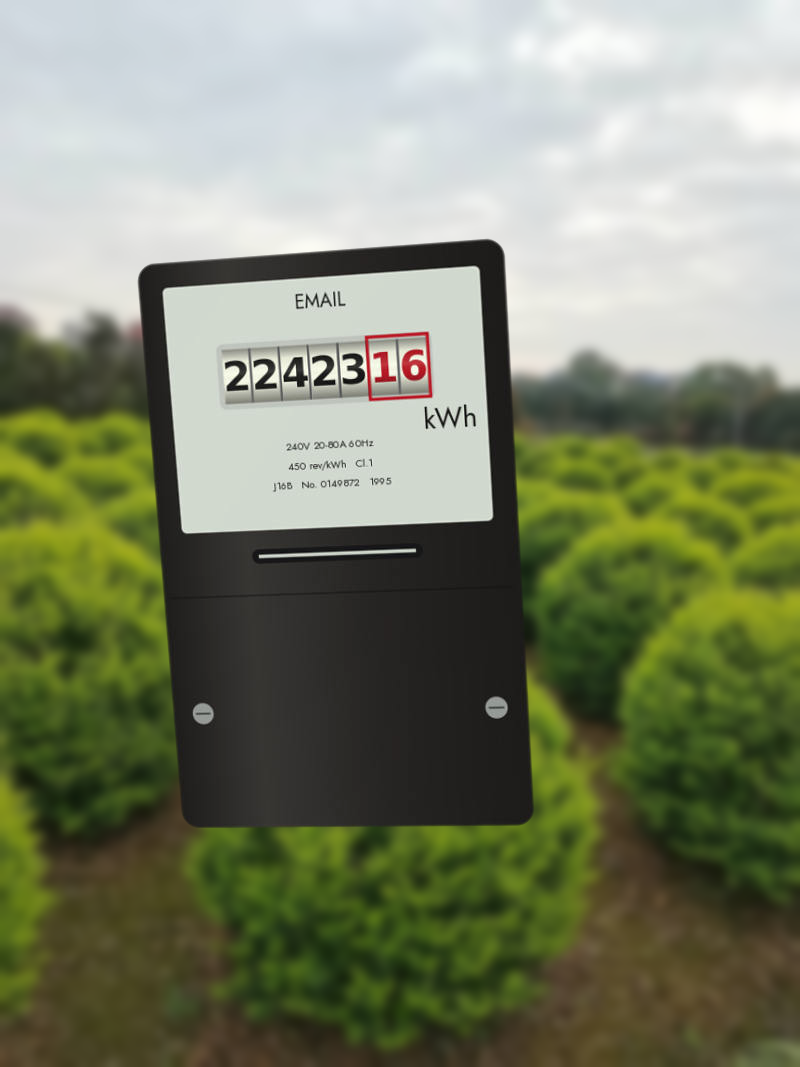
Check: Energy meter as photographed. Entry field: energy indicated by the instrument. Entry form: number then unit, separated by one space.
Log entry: 22423.16 kWh
